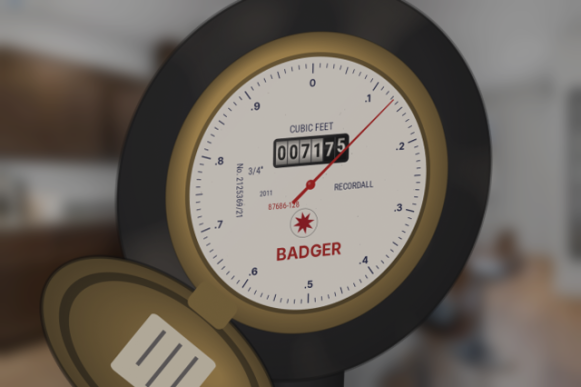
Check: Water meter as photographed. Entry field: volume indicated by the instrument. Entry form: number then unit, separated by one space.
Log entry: 7175.13 ft³
